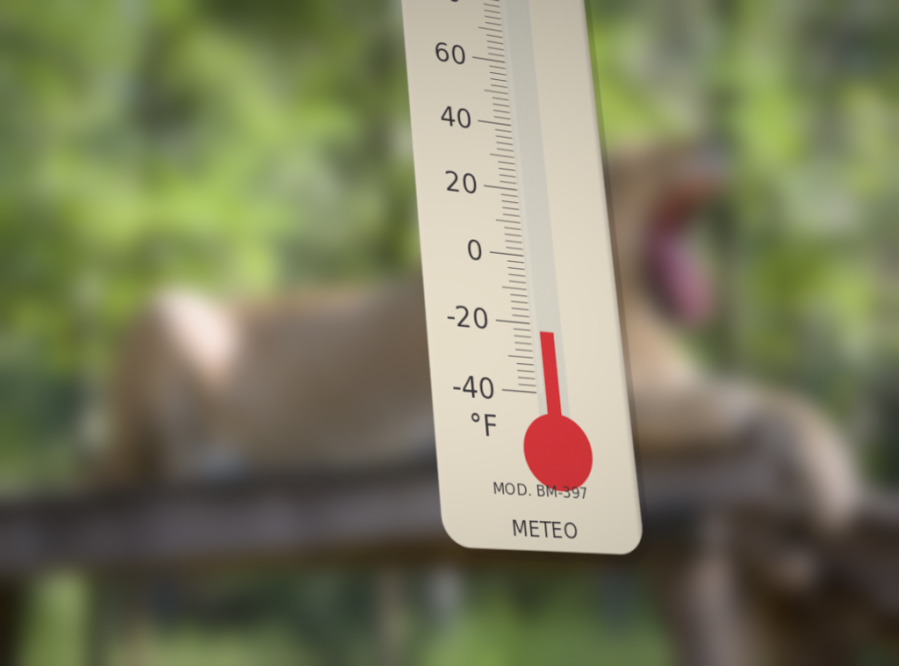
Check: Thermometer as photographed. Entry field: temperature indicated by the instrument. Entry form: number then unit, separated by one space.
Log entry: -22 °F
